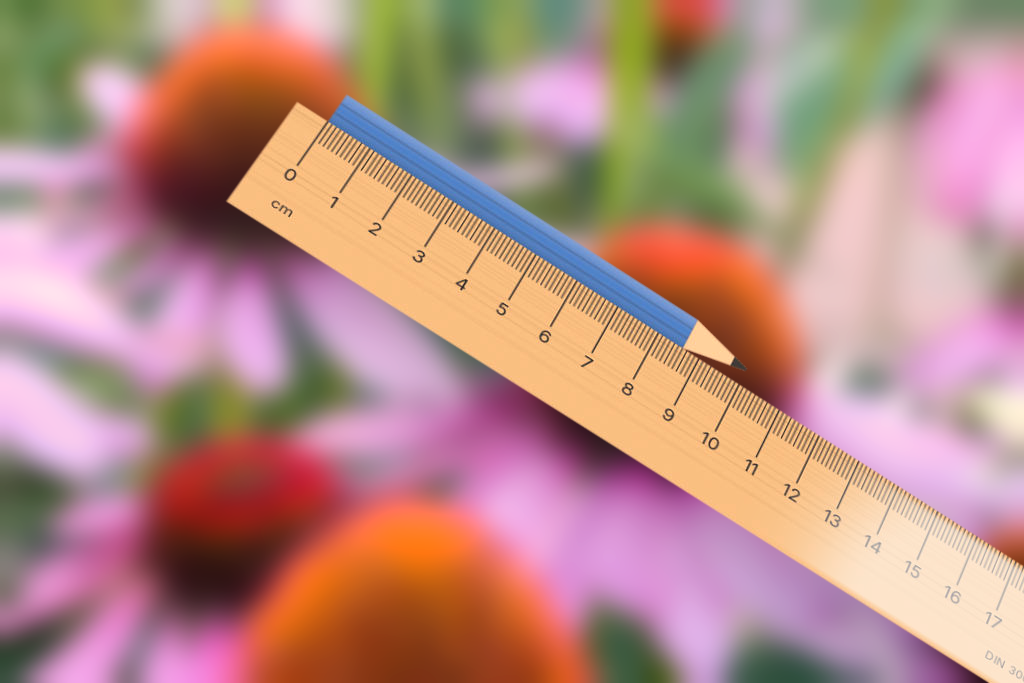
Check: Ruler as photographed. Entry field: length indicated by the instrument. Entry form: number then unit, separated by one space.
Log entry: 10 cm
